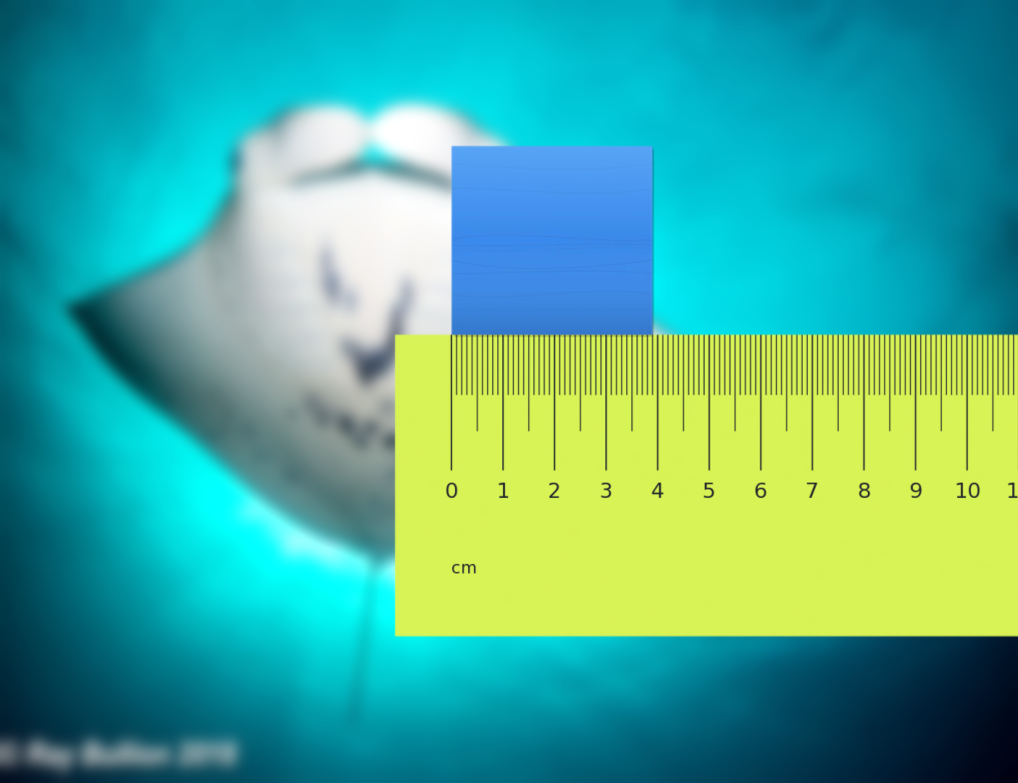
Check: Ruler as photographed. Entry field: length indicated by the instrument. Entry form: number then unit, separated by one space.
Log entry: 3.9 cm
